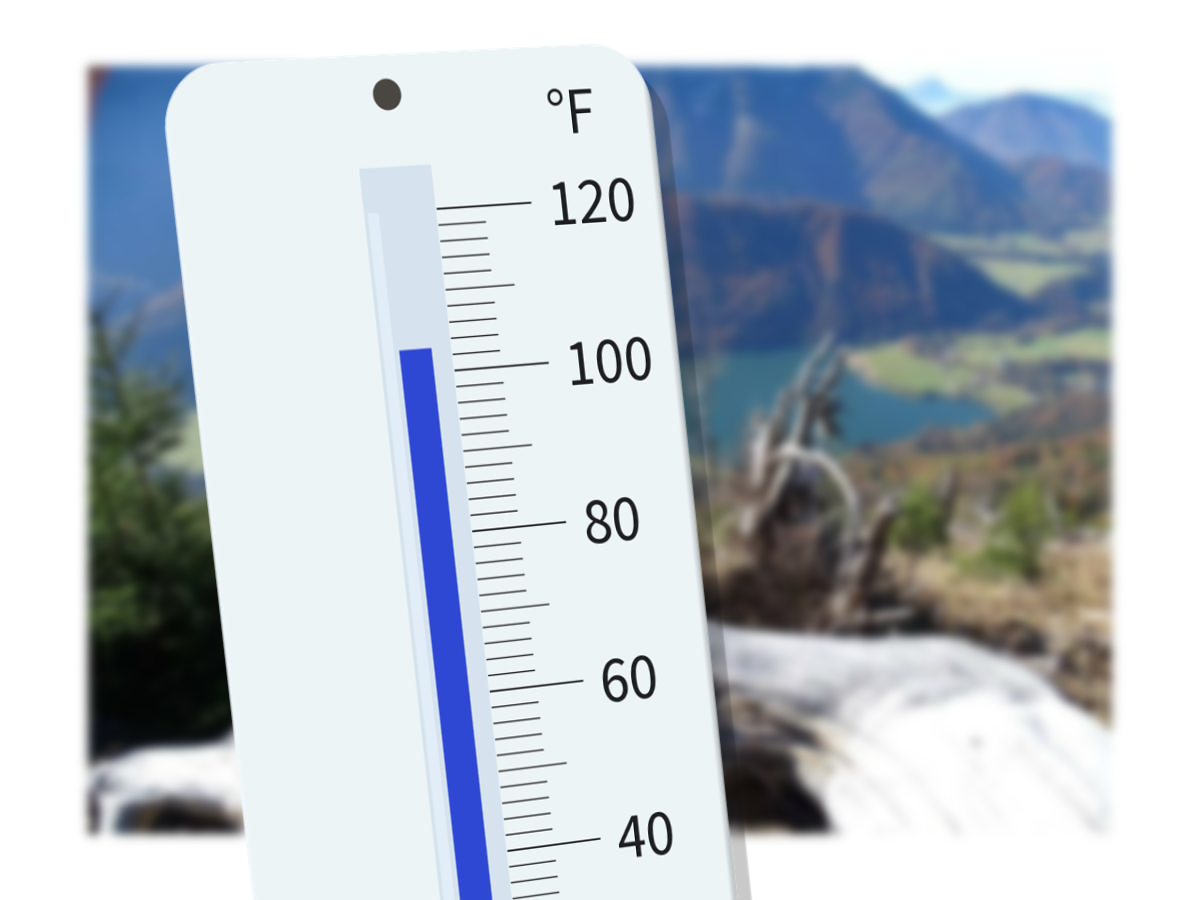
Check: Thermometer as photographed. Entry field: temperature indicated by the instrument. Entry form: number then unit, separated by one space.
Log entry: 103 °F
